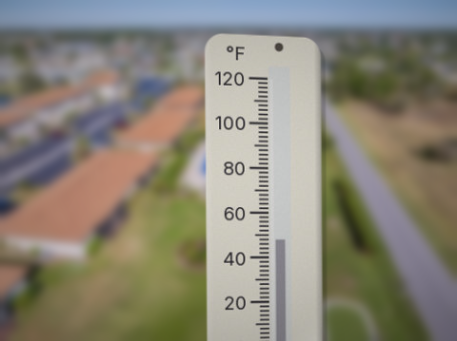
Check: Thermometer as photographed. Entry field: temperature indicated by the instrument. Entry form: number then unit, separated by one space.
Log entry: 48 °F
